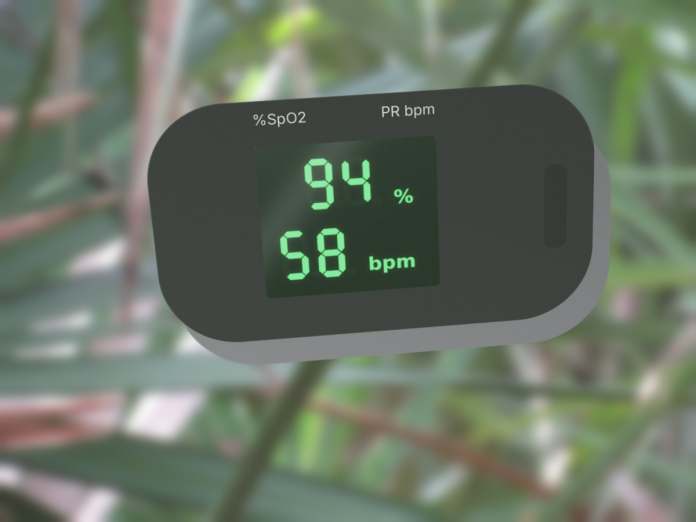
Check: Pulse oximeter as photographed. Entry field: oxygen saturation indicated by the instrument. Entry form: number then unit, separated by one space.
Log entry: 94 %
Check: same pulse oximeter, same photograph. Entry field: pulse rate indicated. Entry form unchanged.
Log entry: 58 bpm
